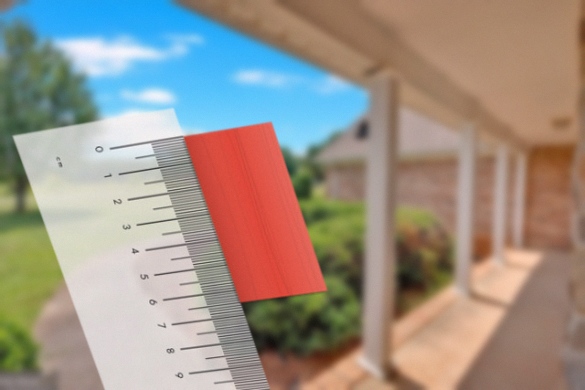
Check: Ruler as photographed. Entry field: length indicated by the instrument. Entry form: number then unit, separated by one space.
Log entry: 6.5 cm
